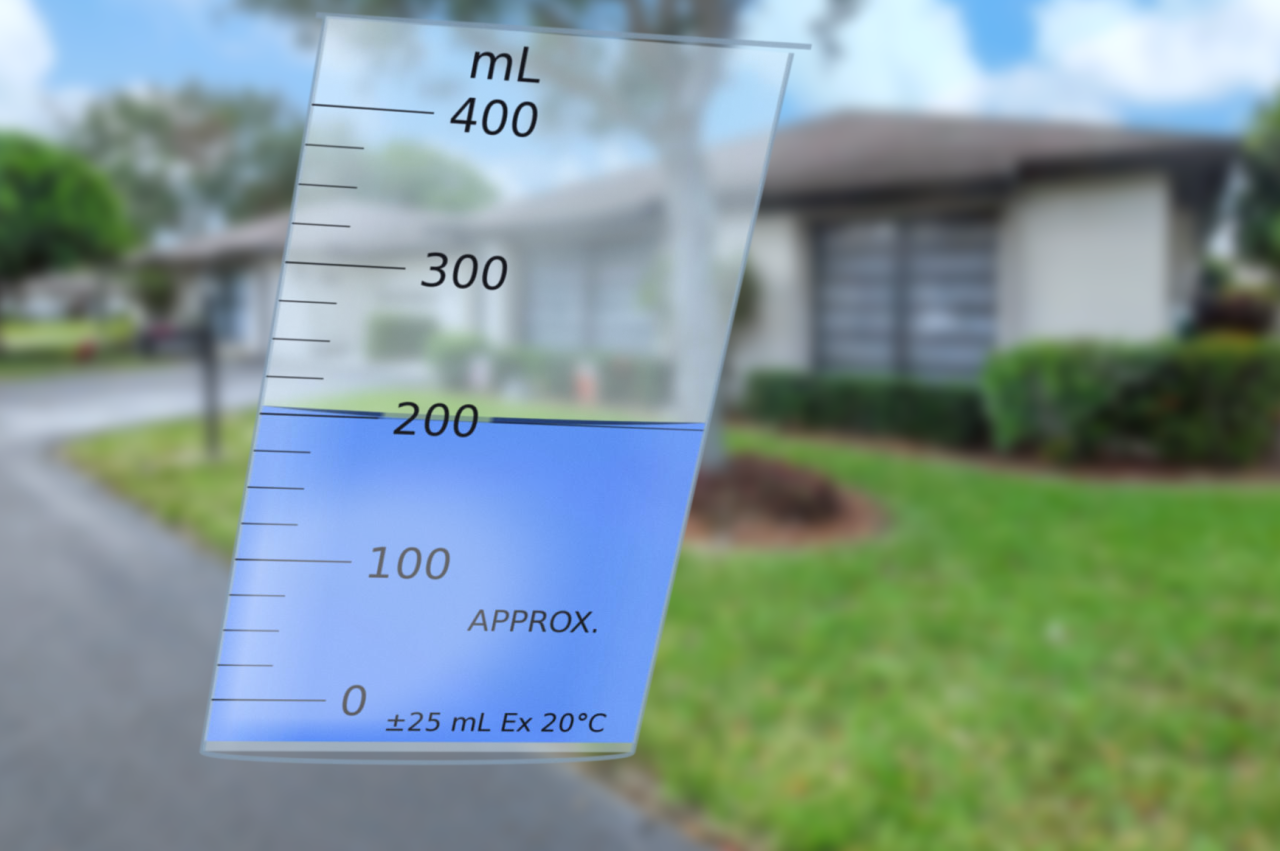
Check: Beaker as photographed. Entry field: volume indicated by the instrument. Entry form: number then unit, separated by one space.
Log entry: 200 mL
